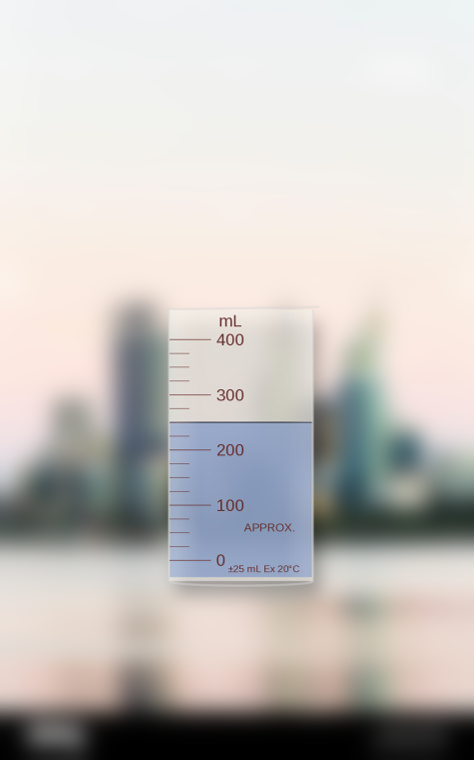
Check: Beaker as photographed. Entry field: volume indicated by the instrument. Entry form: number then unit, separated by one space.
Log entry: 250 mL
